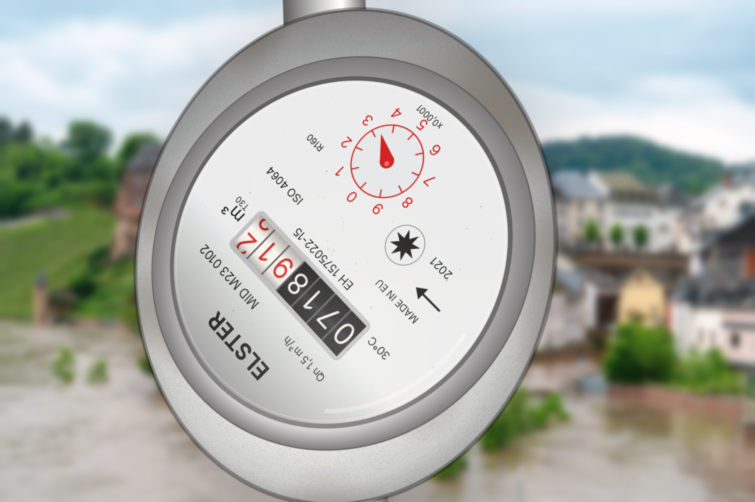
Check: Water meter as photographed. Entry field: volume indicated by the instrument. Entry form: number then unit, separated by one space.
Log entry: 718.9123 m³
